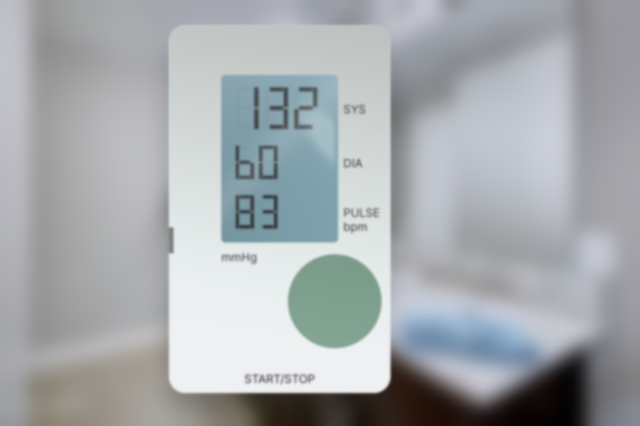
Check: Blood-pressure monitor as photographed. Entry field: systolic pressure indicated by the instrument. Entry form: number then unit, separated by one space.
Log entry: 132 mmHg
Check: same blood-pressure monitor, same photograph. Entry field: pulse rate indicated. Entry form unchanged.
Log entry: 83 bpm
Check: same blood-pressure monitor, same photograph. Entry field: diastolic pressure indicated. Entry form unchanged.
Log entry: 60 mmHg
